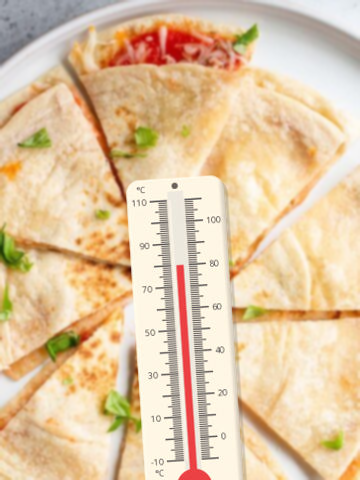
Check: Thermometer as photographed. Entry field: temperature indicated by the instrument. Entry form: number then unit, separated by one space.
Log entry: 80 °C
